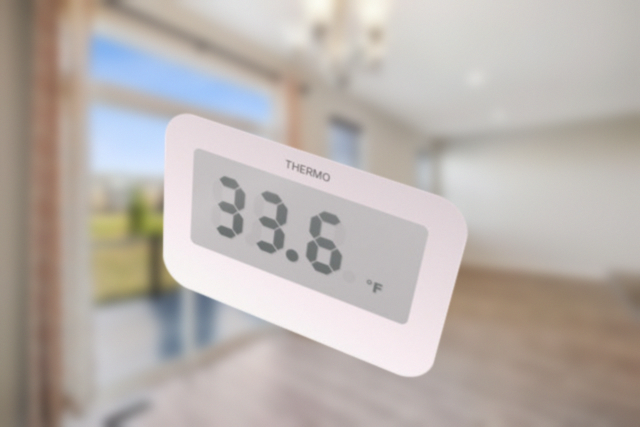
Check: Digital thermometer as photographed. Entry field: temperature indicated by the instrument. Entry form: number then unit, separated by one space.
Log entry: 33.6 °F
